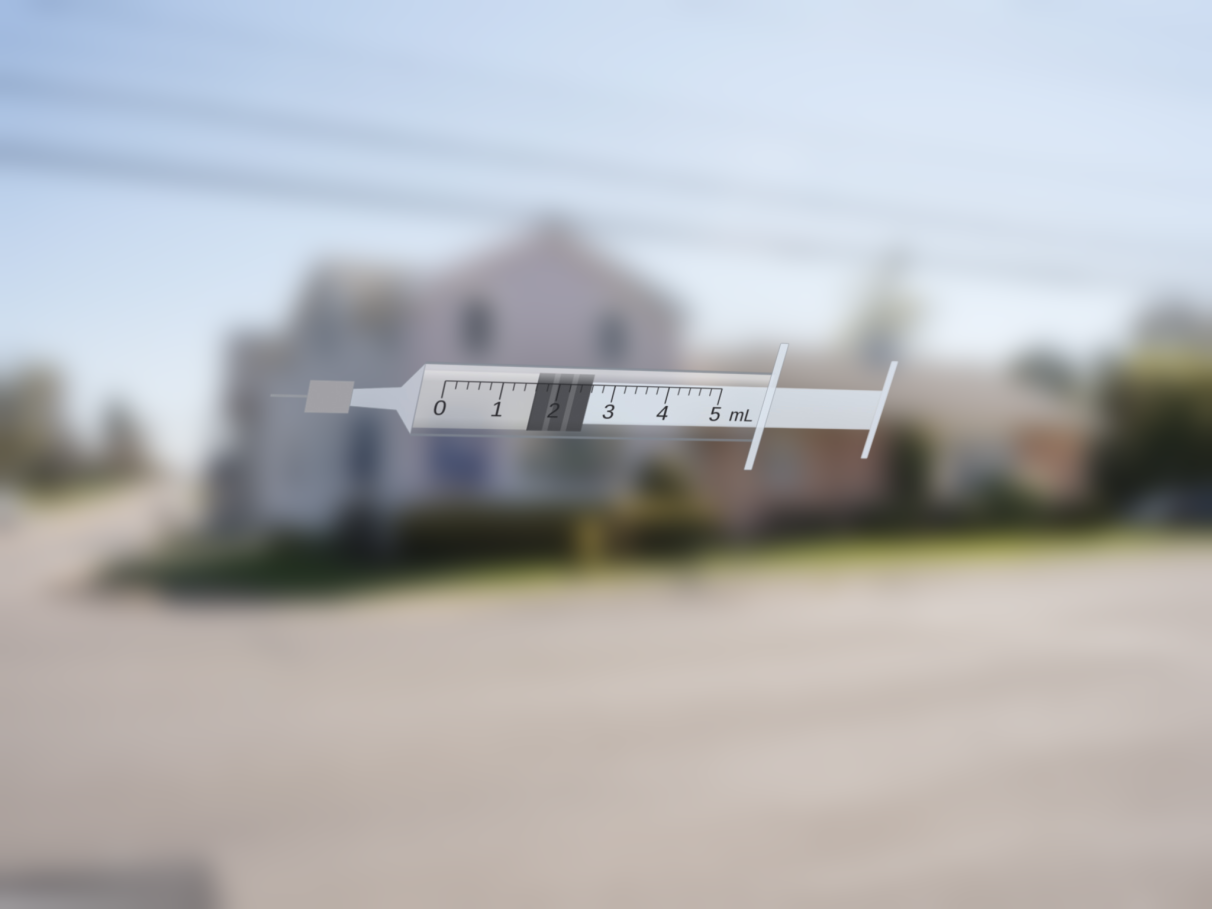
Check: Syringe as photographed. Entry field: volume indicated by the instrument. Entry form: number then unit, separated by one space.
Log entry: 1.6 mL
